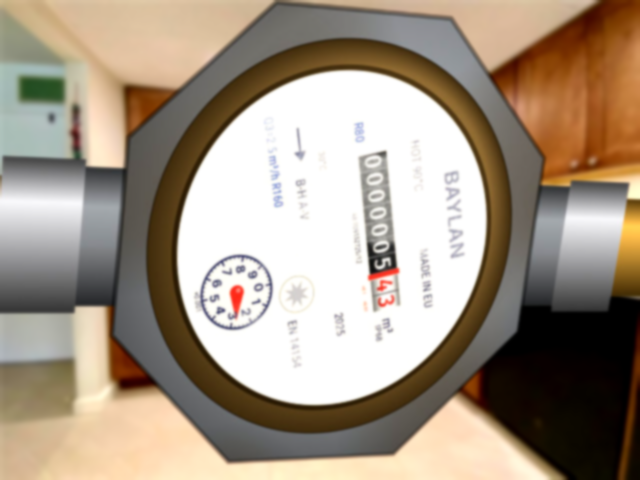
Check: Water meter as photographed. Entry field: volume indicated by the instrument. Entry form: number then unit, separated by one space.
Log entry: 5.432 m³
